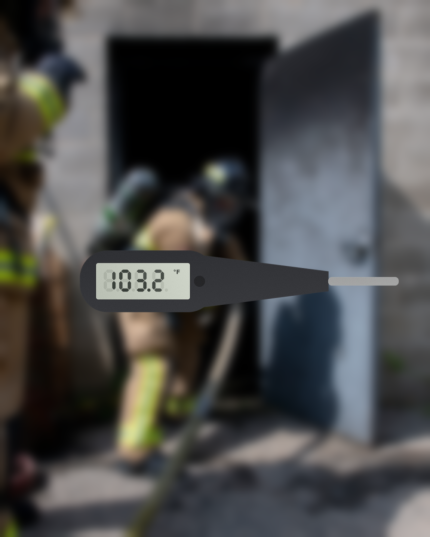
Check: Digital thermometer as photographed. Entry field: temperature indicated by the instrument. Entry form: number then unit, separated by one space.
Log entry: 103.2 °F
